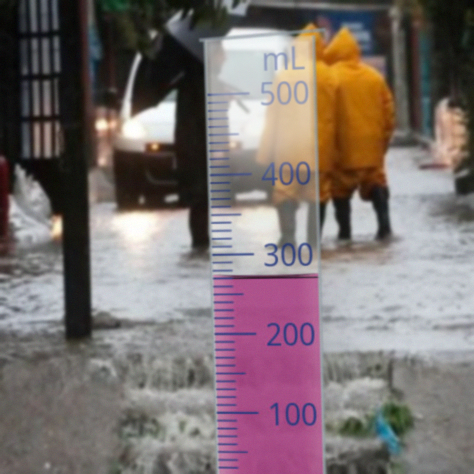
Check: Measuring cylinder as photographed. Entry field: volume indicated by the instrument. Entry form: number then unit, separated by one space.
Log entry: 270 mL
